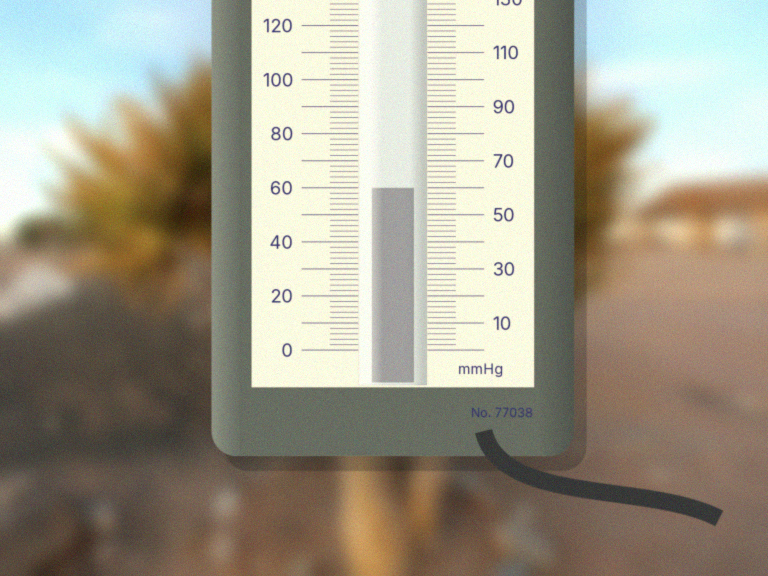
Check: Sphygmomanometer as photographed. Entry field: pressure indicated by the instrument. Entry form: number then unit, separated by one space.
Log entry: 60 mmHg
